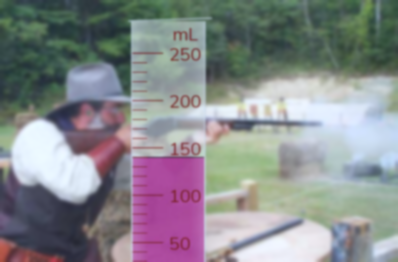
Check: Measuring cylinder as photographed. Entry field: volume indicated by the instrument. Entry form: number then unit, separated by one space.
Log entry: 140 mL
